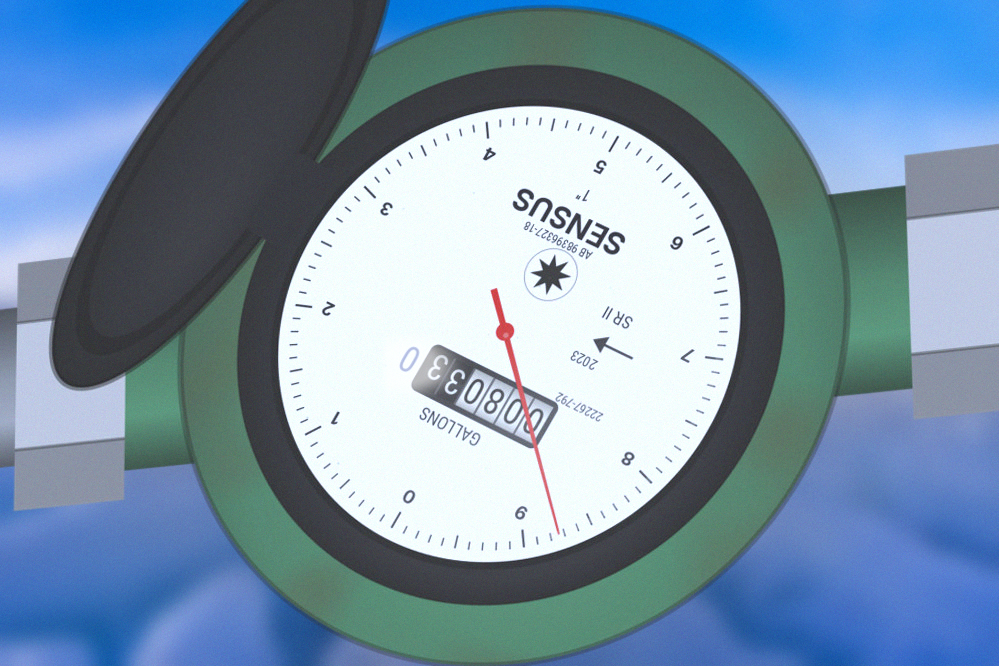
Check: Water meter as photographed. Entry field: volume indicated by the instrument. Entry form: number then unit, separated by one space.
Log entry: 80328.7 gal
